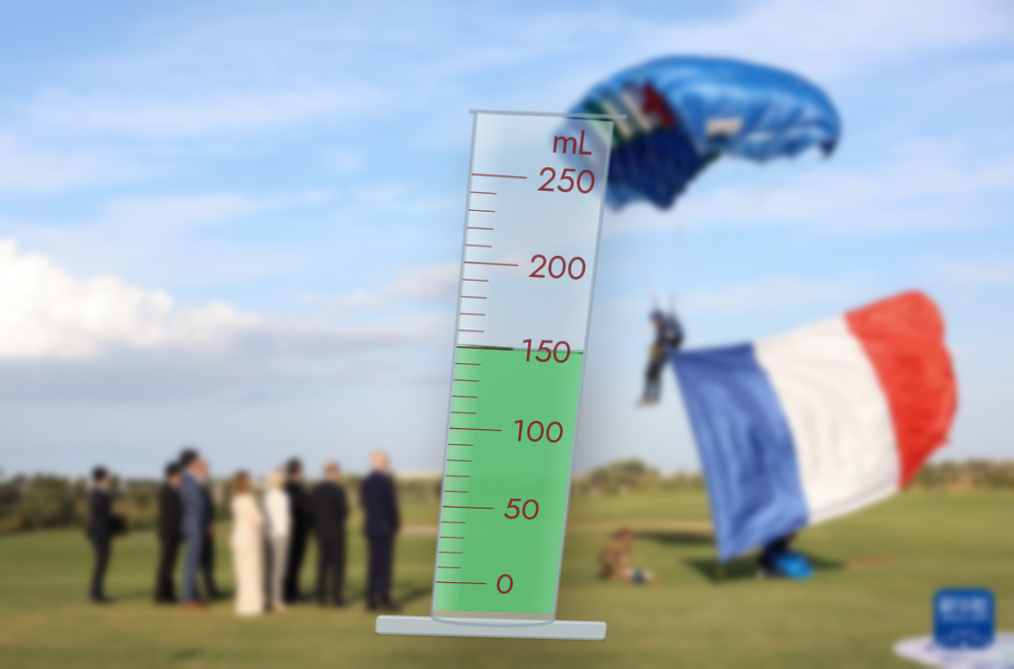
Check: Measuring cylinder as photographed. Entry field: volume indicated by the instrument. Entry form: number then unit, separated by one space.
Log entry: 150 mL
